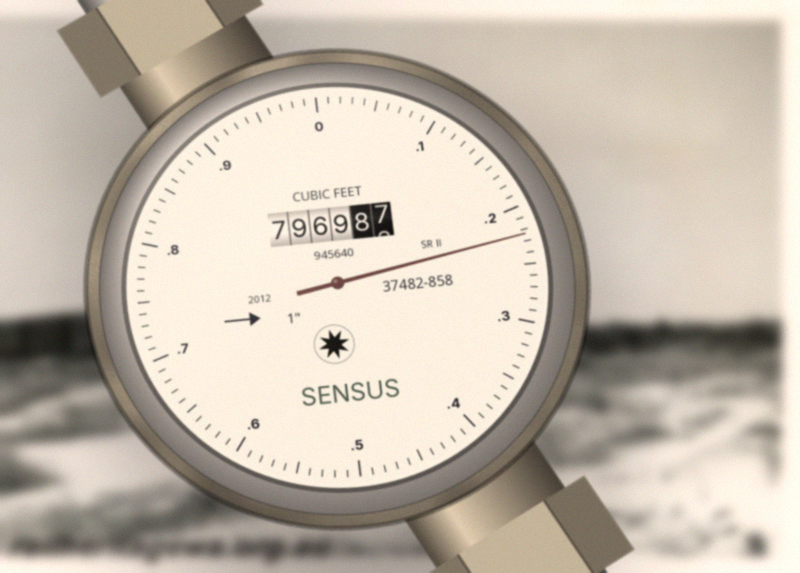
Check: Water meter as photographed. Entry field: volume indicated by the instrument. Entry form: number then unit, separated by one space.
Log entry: 796987.22 ft³
